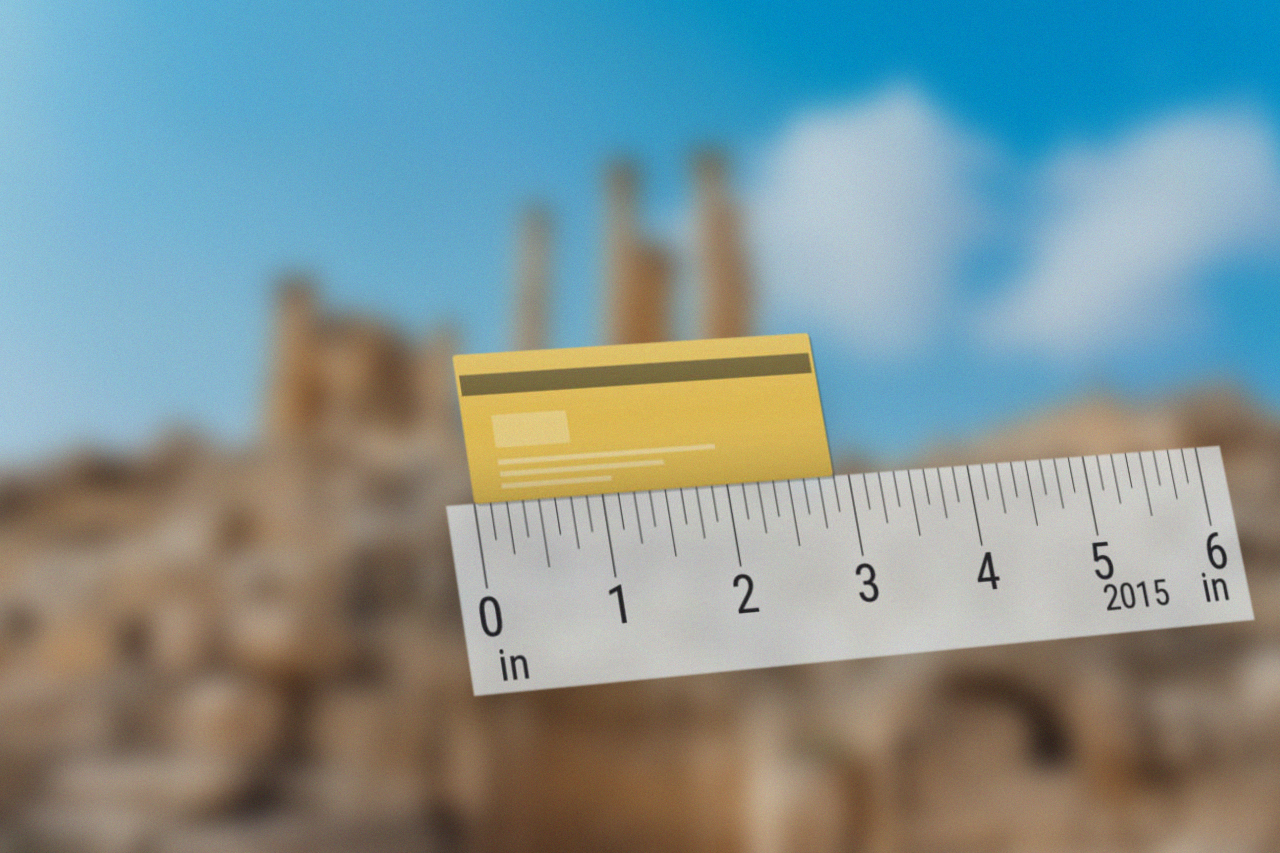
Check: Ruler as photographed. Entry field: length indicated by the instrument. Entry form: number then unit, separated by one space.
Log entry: 2.875 in
